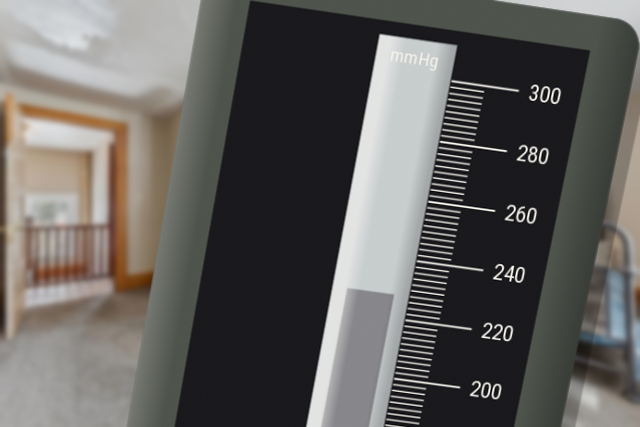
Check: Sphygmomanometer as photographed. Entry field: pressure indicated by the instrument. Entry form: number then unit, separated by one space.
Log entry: 228 mmHg
